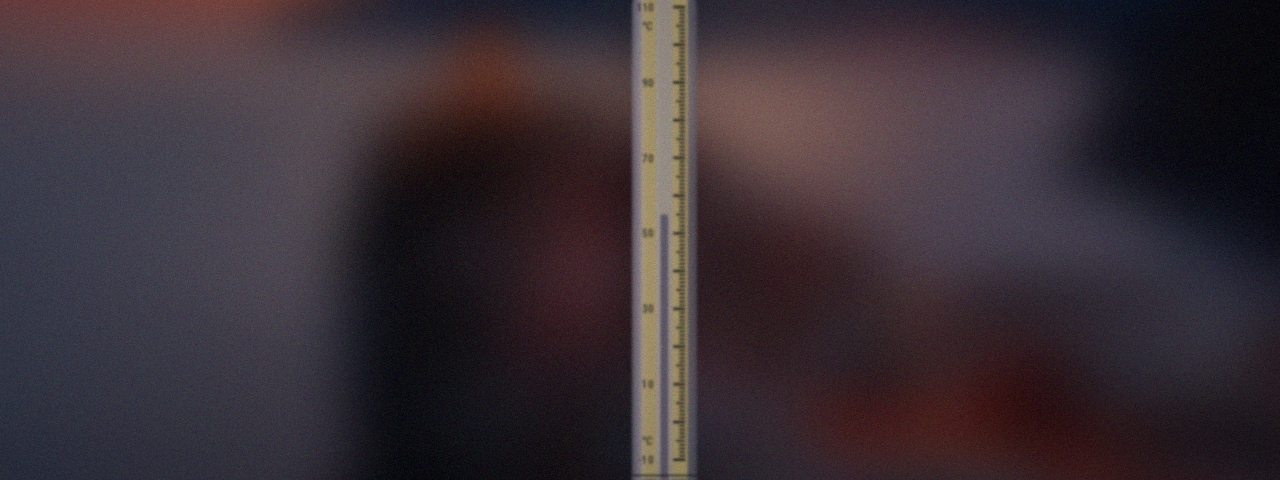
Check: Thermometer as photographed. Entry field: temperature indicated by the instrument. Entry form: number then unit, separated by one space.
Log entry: 55 °C
